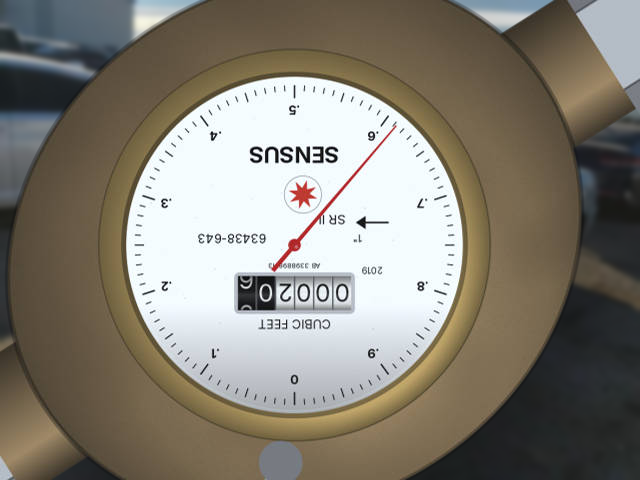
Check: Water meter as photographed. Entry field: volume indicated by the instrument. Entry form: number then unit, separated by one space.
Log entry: 205.61 ft³
